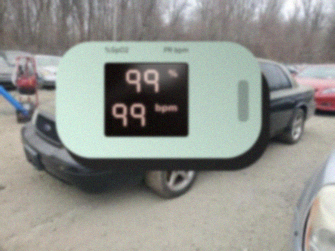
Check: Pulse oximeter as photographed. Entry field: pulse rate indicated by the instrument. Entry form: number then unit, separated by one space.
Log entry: 99 bpm
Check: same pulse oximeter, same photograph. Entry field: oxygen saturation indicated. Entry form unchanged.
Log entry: 99 %
